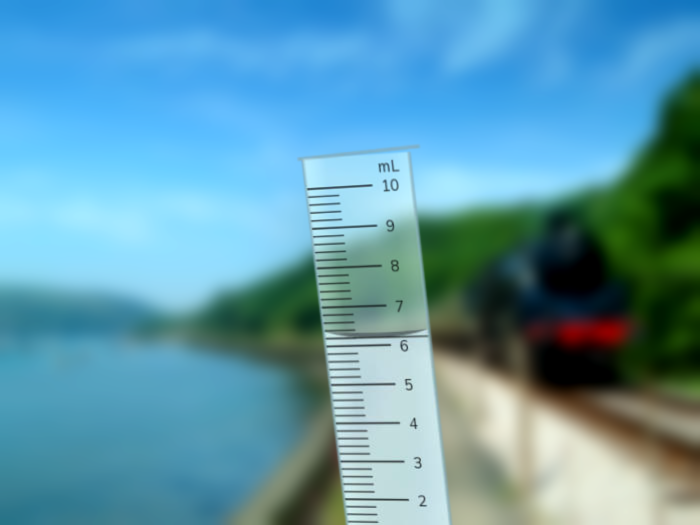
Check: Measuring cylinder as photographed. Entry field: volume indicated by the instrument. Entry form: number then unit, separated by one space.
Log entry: 6.2 mL
